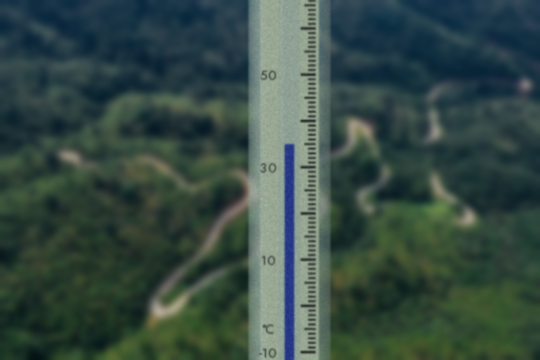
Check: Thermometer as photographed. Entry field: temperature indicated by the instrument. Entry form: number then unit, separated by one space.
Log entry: 35 °C
